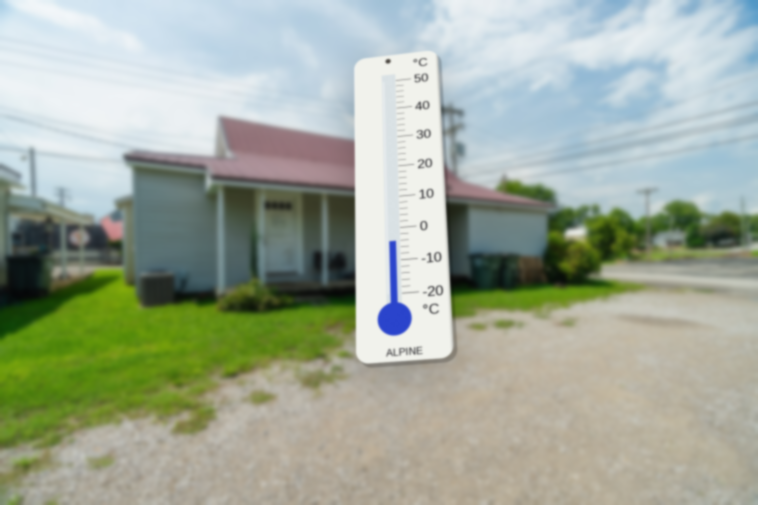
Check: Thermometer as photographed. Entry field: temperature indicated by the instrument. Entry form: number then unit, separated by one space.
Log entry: -4 °C
